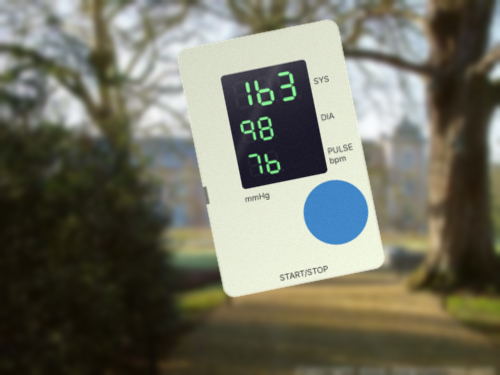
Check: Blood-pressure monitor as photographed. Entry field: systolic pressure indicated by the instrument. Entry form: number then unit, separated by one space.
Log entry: 163 mmHg
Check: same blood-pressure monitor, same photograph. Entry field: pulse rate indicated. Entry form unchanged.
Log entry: 76 bpm
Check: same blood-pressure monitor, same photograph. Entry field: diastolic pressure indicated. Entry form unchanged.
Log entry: 98 mmHg
